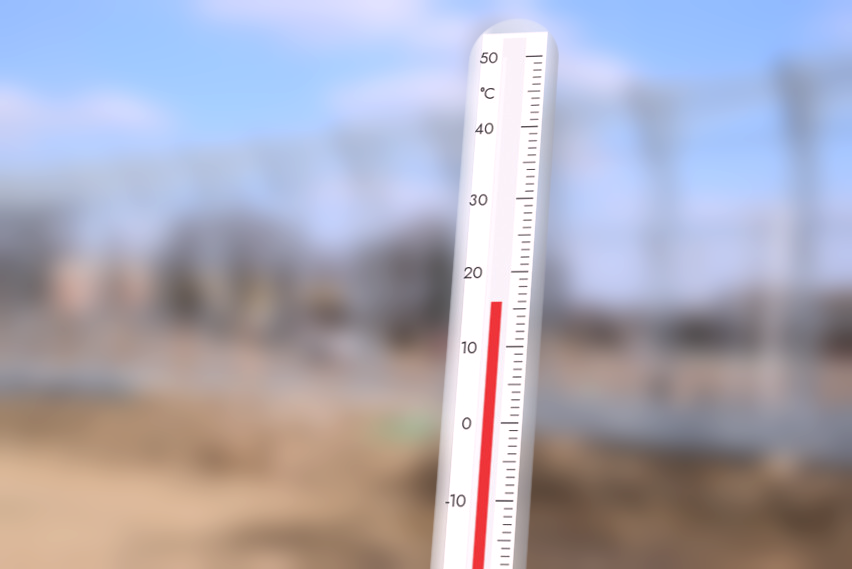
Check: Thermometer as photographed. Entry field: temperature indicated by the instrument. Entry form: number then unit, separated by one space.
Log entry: 16 °C
